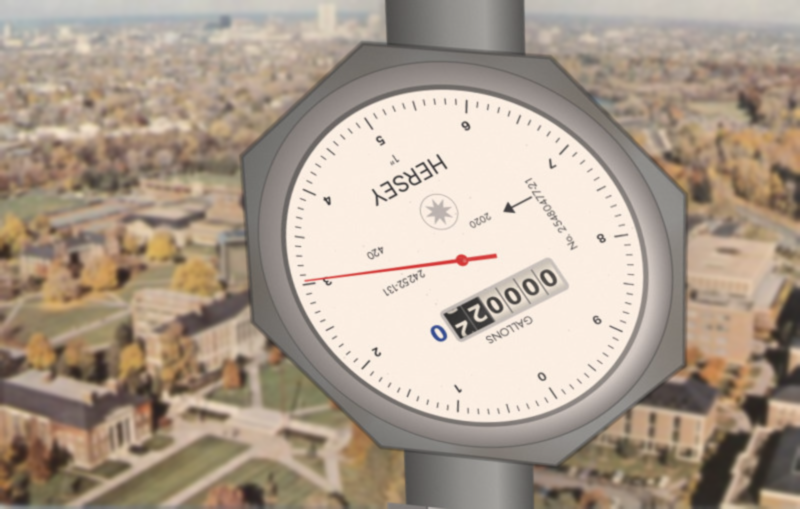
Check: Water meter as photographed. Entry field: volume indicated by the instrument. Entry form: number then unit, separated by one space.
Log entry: 223.0 gal
